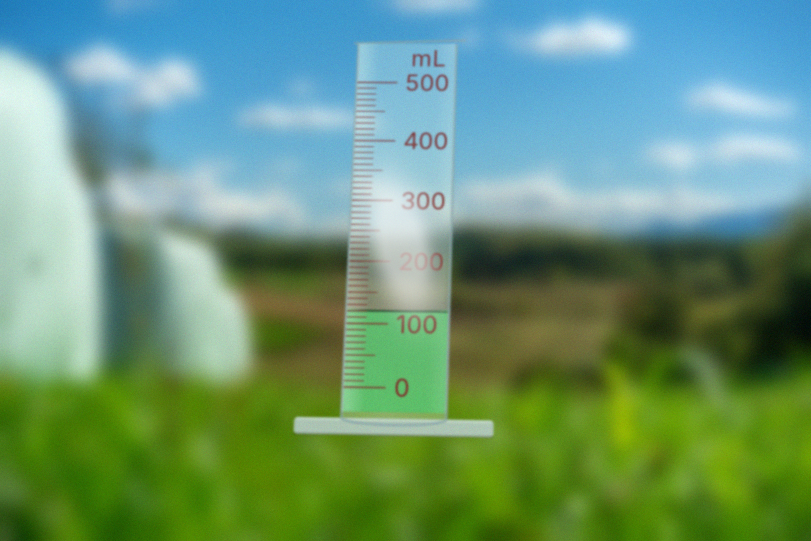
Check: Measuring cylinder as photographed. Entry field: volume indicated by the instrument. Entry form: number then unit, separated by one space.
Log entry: 120 mL
